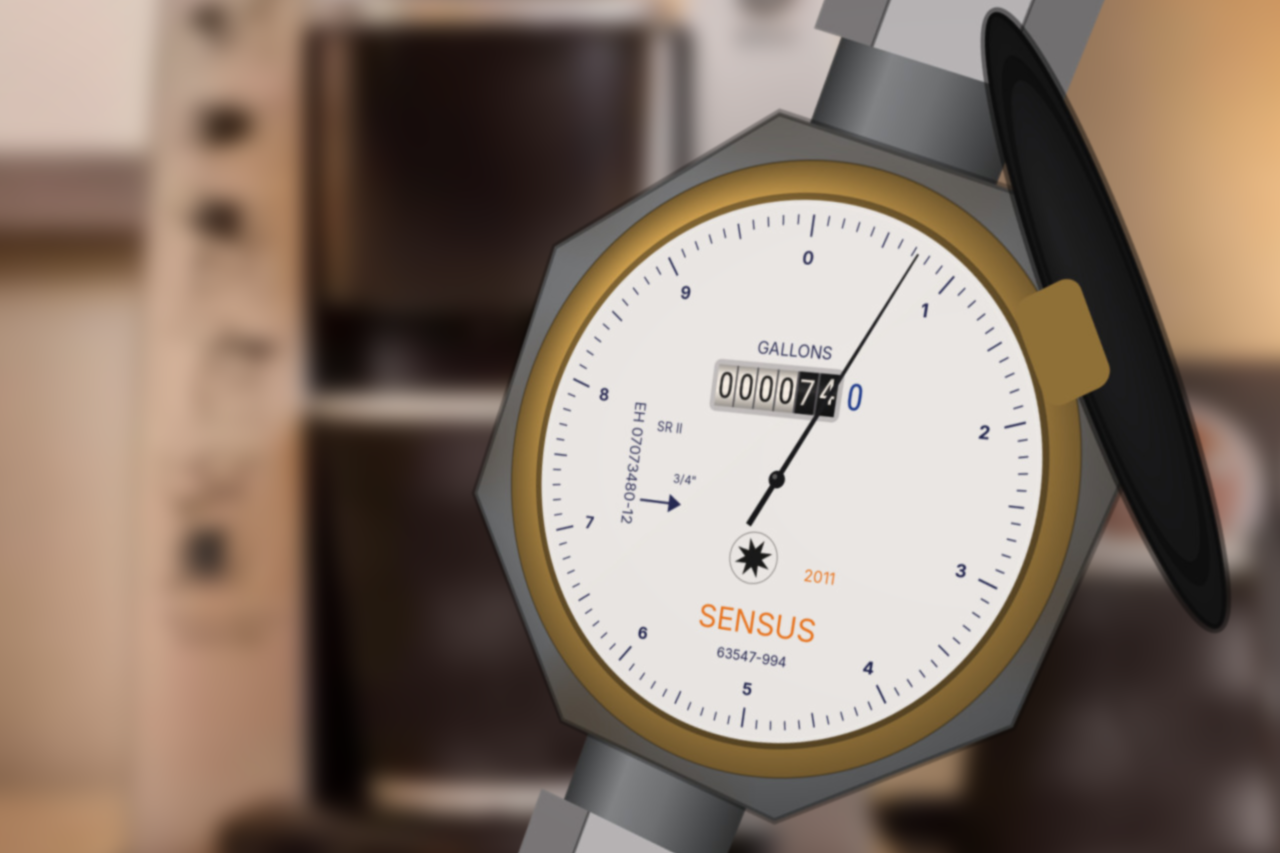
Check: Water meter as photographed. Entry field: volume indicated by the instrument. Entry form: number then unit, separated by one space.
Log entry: 740.7 gal
